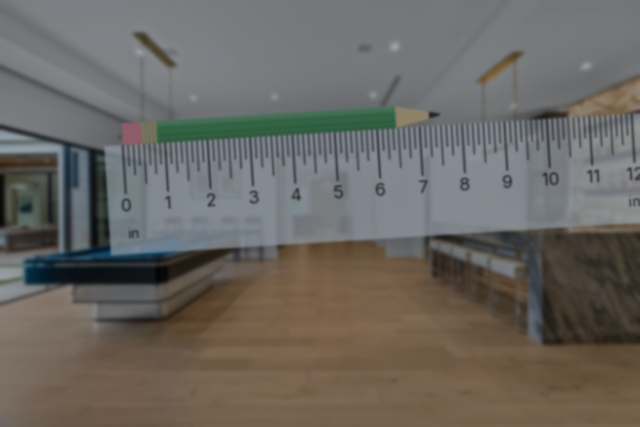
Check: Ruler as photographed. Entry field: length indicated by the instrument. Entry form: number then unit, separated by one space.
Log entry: 7.5 in
